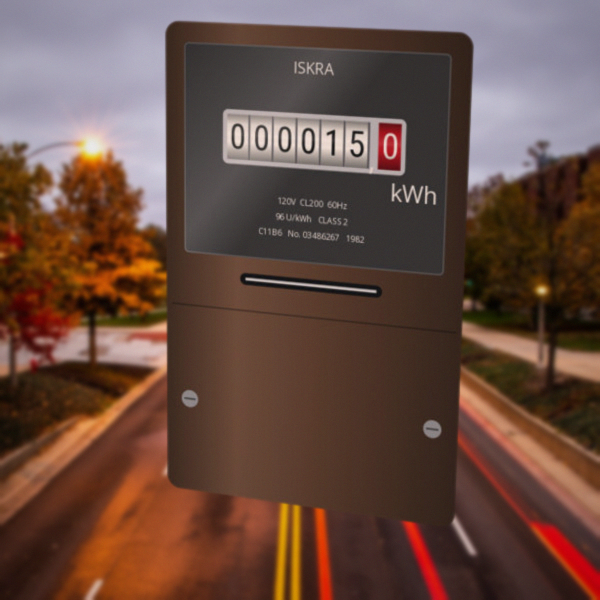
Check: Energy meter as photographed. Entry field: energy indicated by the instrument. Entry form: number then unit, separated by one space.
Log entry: 15.0 kWh
